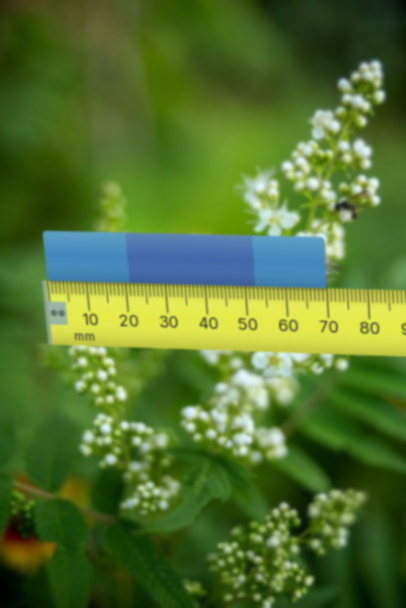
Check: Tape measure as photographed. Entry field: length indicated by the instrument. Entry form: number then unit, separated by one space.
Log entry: 70 mm
